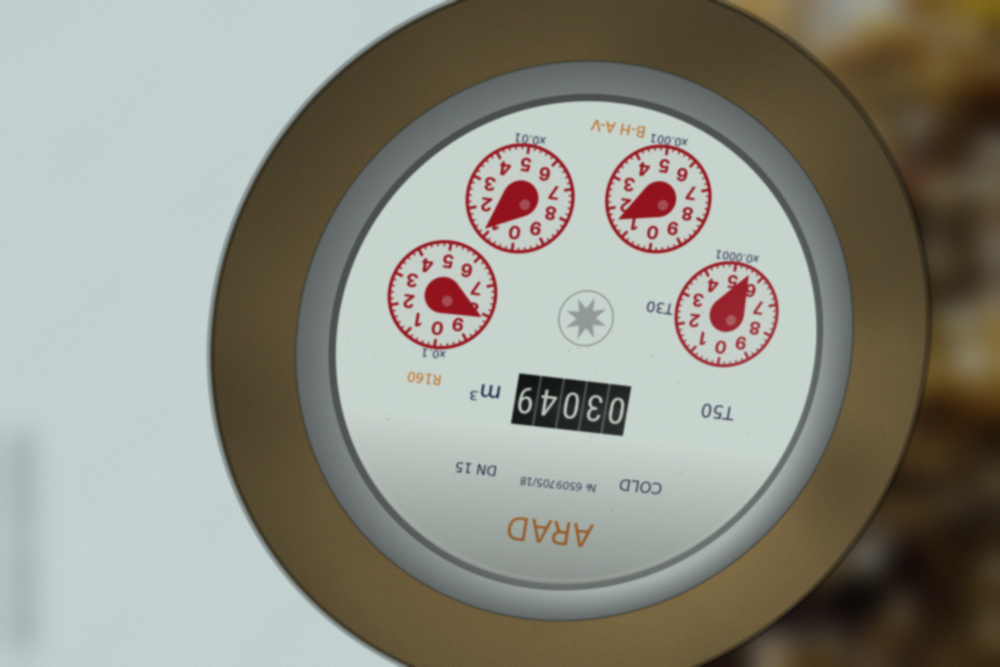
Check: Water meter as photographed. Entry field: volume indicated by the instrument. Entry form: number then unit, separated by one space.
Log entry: 3049.8115 m³
